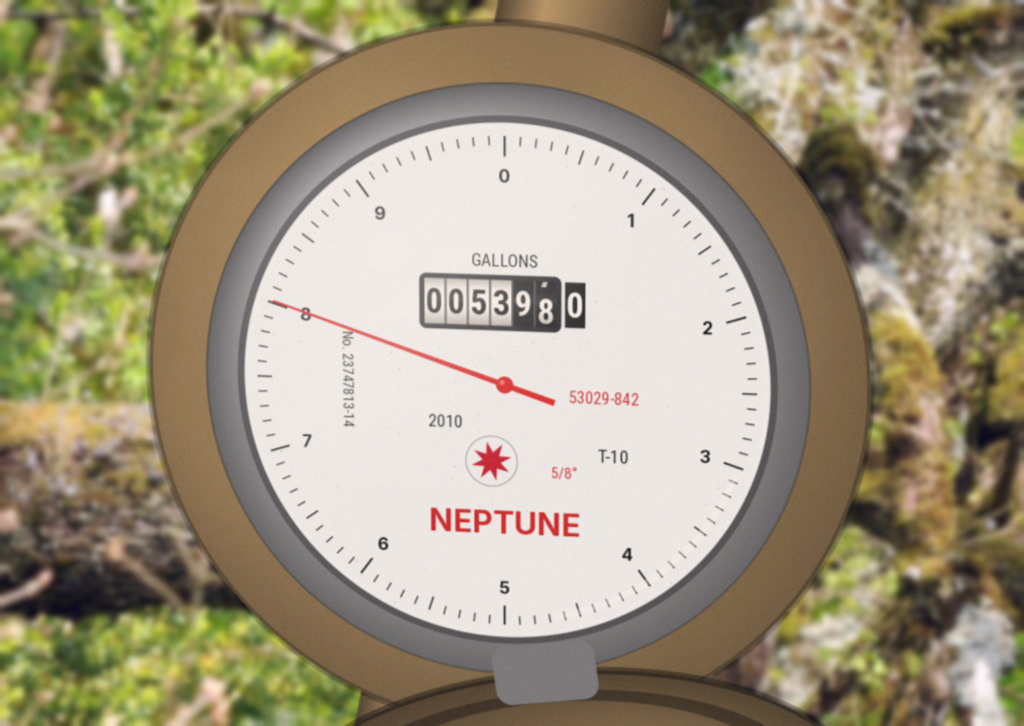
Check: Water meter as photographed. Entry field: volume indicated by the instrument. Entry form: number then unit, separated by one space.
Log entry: 53978.0 gal
